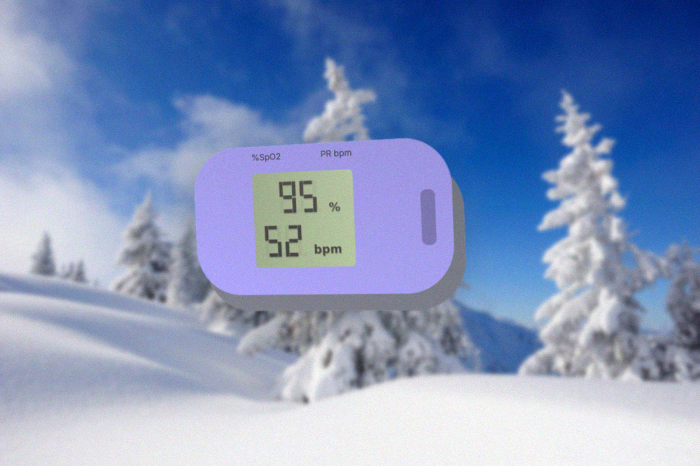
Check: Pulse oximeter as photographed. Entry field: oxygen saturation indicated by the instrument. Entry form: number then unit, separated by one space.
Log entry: 95 %
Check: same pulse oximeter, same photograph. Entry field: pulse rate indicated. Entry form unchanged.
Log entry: 52 bpm
